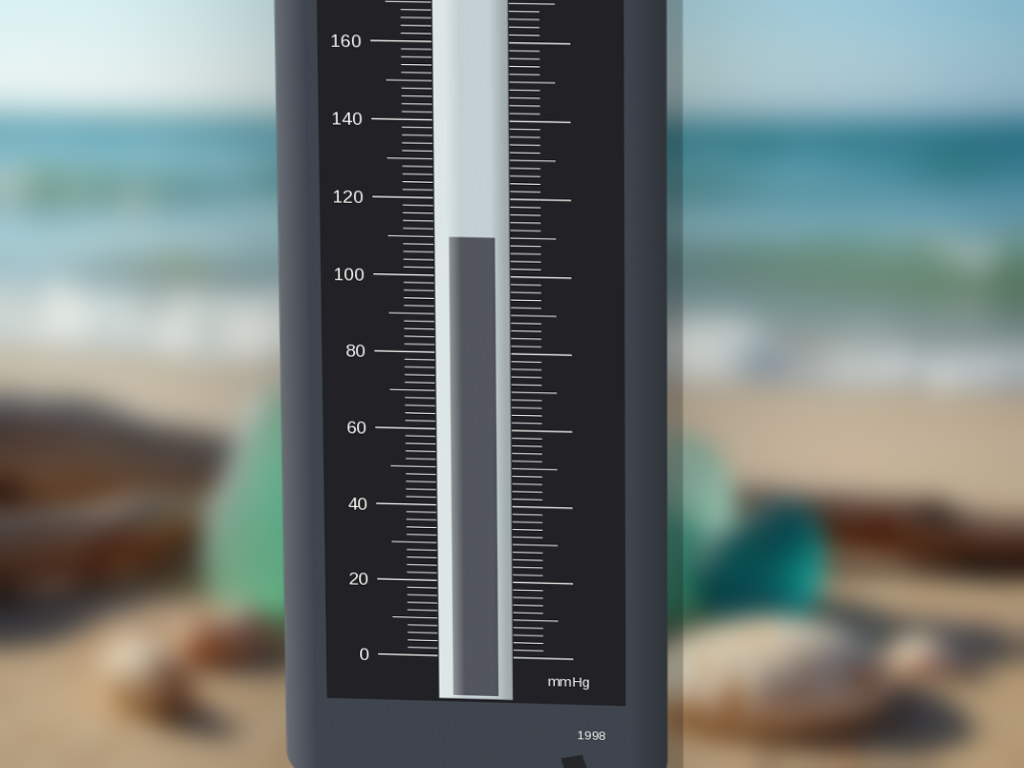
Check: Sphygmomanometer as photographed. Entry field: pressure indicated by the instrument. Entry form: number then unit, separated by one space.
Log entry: 110 mmHg
